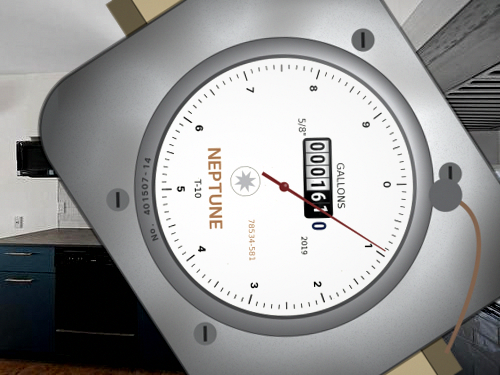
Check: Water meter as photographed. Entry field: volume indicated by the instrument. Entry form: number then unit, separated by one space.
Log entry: 1610.9 gal
